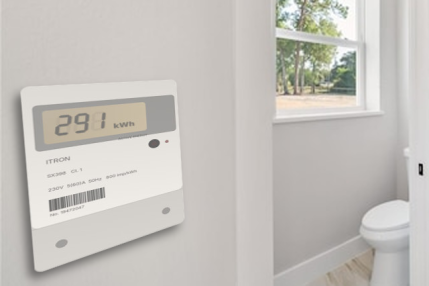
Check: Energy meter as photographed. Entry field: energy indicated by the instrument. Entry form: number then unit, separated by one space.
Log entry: 291 kWh
